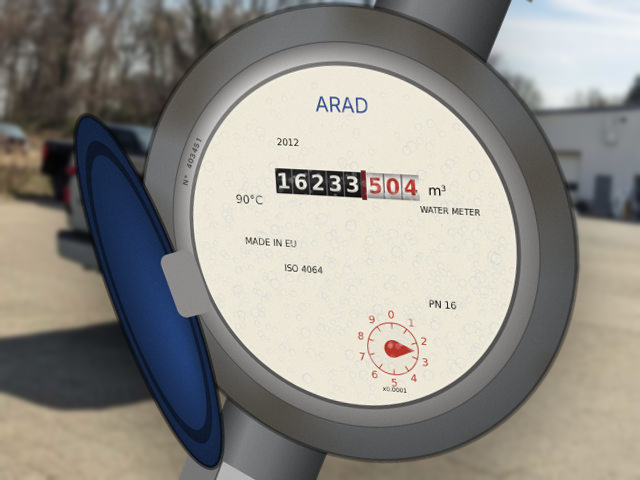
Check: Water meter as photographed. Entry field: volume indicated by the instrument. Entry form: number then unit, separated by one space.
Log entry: 16233.5042 m³
